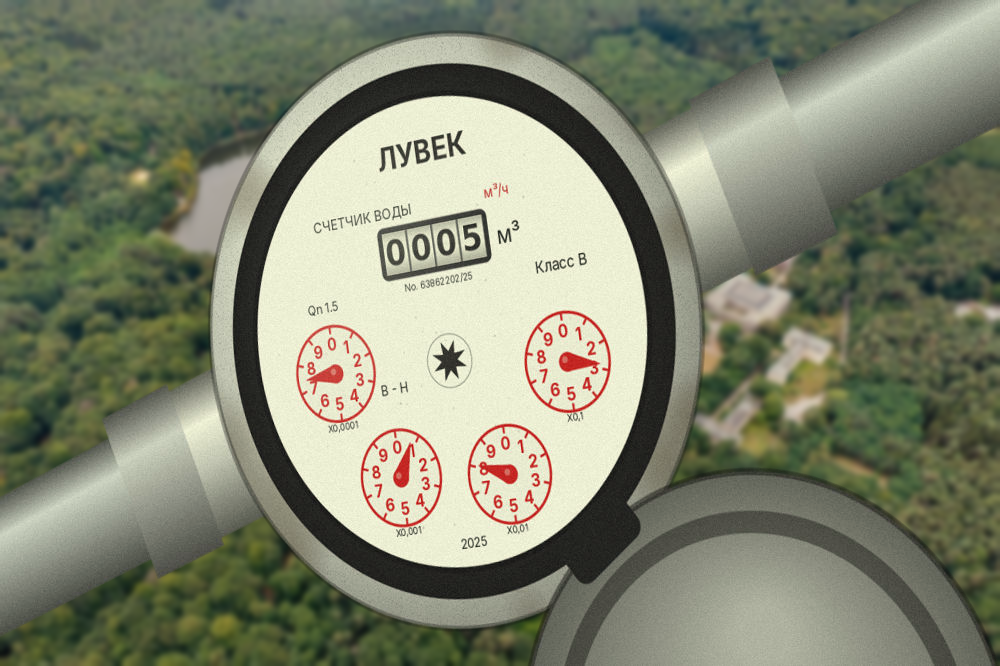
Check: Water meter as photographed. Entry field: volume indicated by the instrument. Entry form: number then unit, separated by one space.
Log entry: 5.2807 m³
